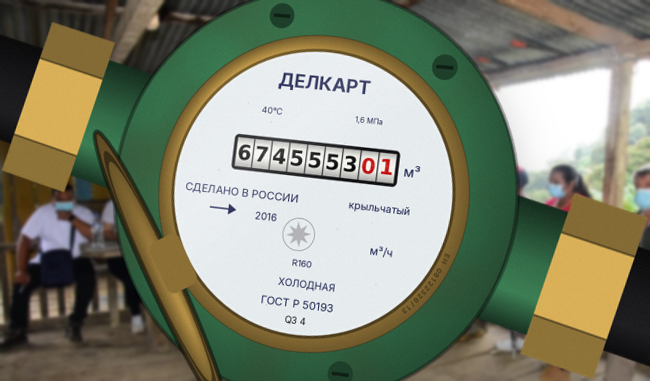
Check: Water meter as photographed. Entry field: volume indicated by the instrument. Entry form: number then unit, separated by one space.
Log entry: 6745553.01 m³
